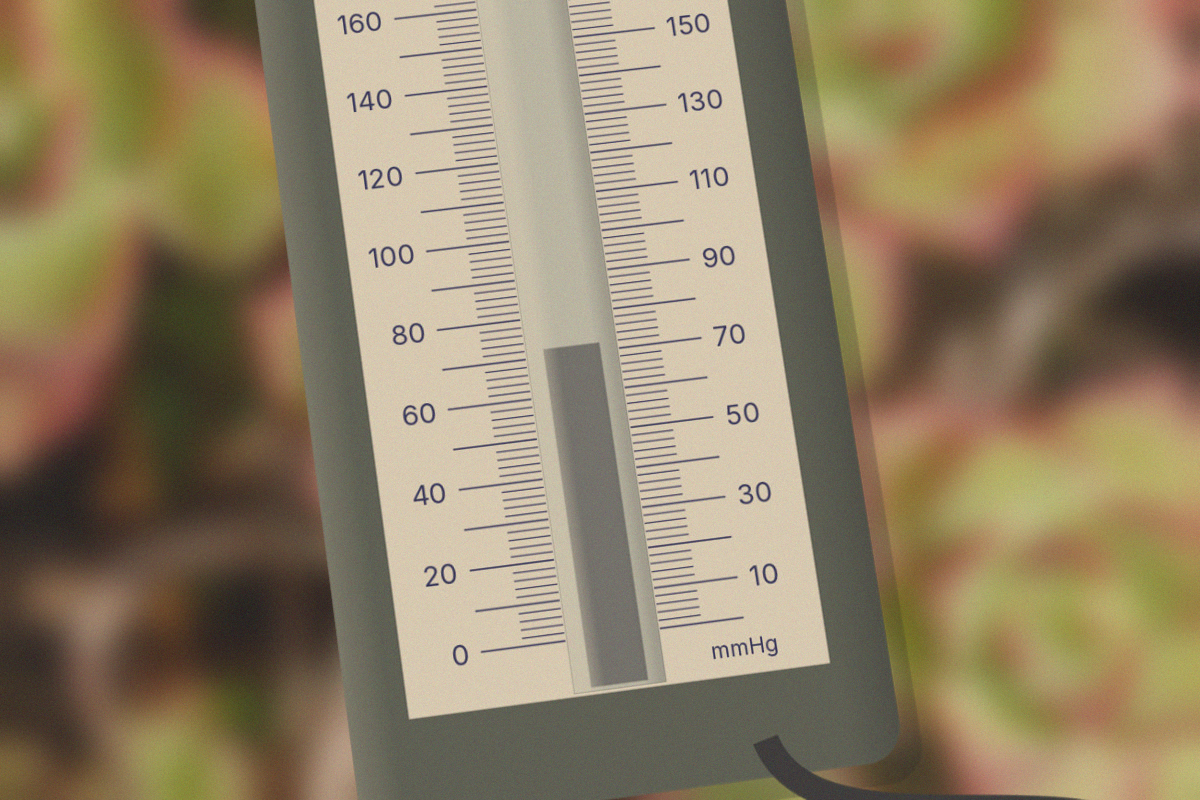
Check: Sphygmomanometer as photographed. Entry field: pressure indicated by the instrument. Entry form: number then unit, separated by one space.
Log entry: 72 mmHg
